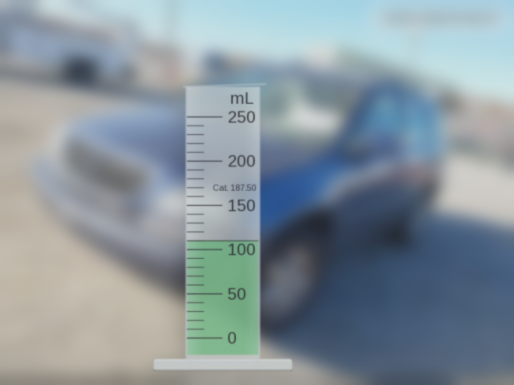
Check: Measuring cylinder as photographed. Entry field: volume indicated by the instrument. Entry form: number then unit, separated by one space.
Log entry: 110 mL
